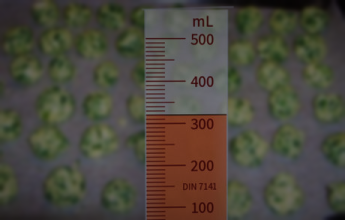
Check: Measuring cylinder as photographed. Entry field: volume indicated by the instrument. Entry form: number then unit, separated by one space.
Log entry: 320 mL
